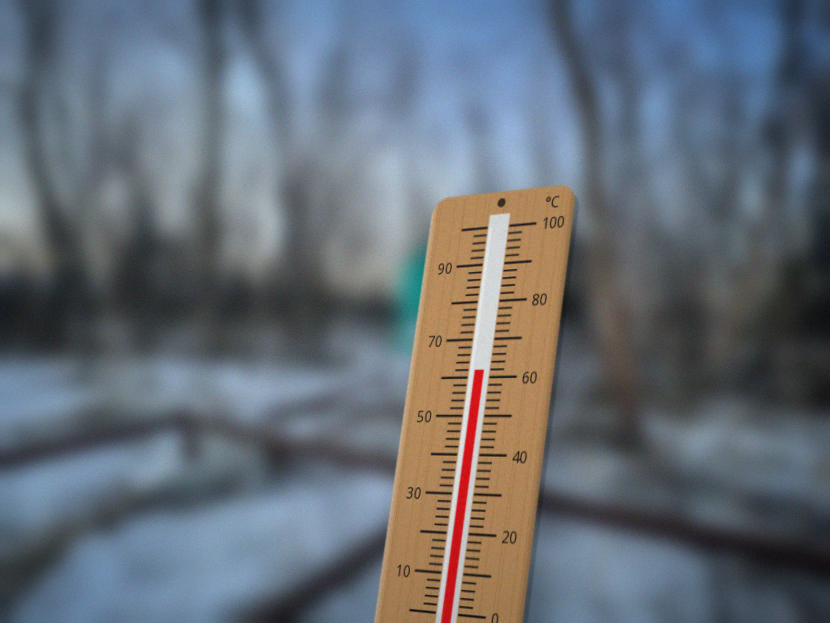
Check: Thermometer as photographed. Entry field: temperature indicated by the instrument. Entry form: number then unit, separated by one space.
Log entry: 62 °C
